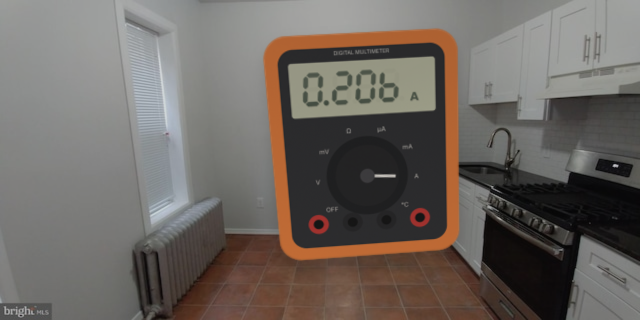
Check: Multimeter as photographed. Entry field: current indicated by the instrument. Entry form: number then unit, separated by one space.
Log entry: 0.206 A
